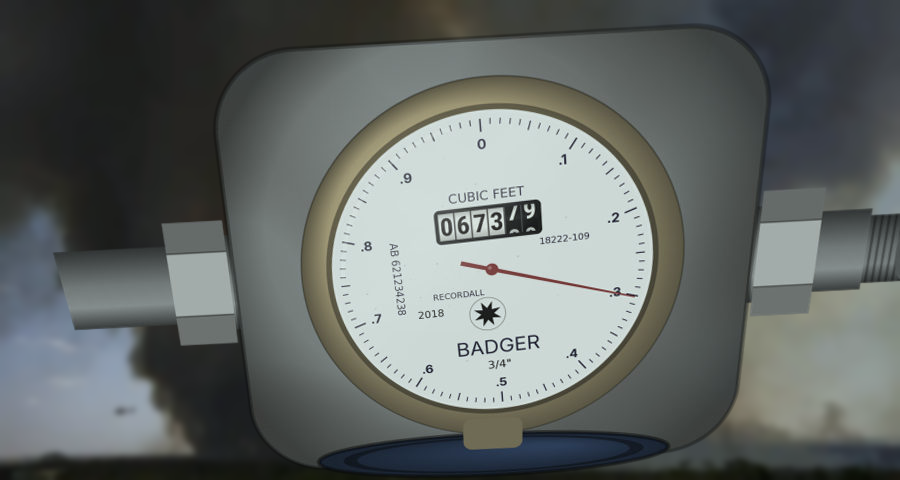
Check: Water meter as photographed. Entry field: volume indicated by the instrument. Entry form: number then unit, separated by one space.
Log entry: 67379.30 ft³
